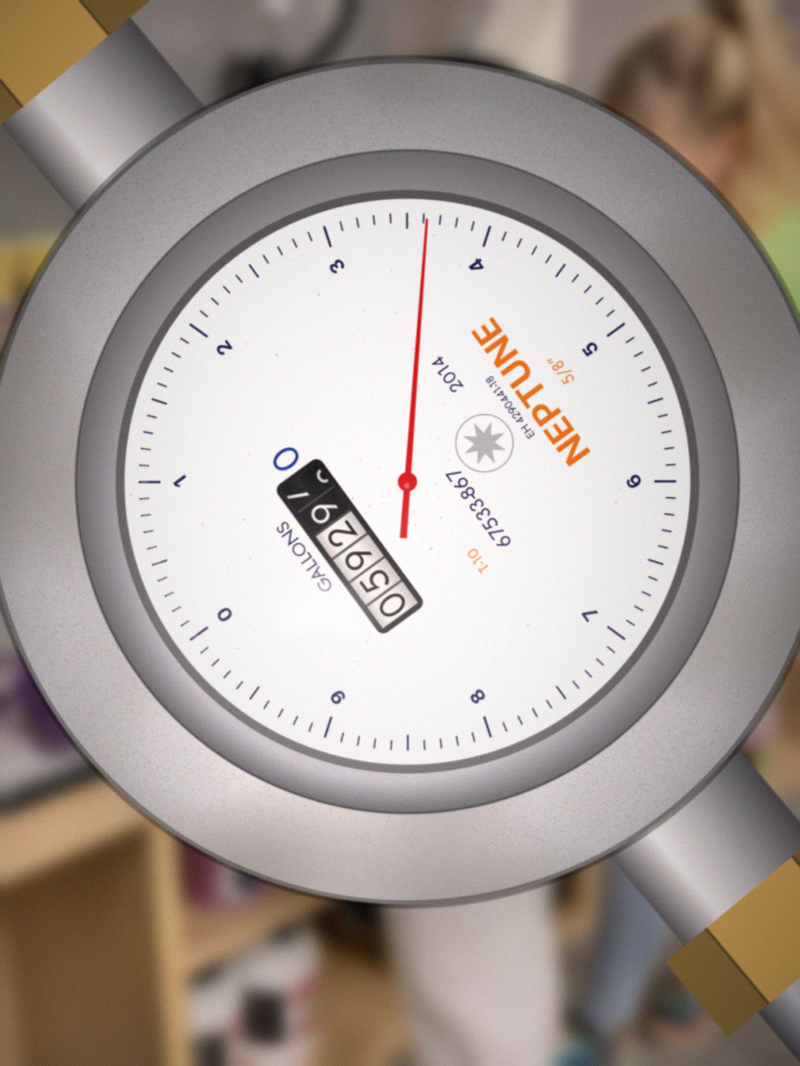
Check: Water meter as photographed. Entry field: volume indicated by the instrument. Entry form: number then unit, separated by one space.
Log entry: 592973.6 gal
